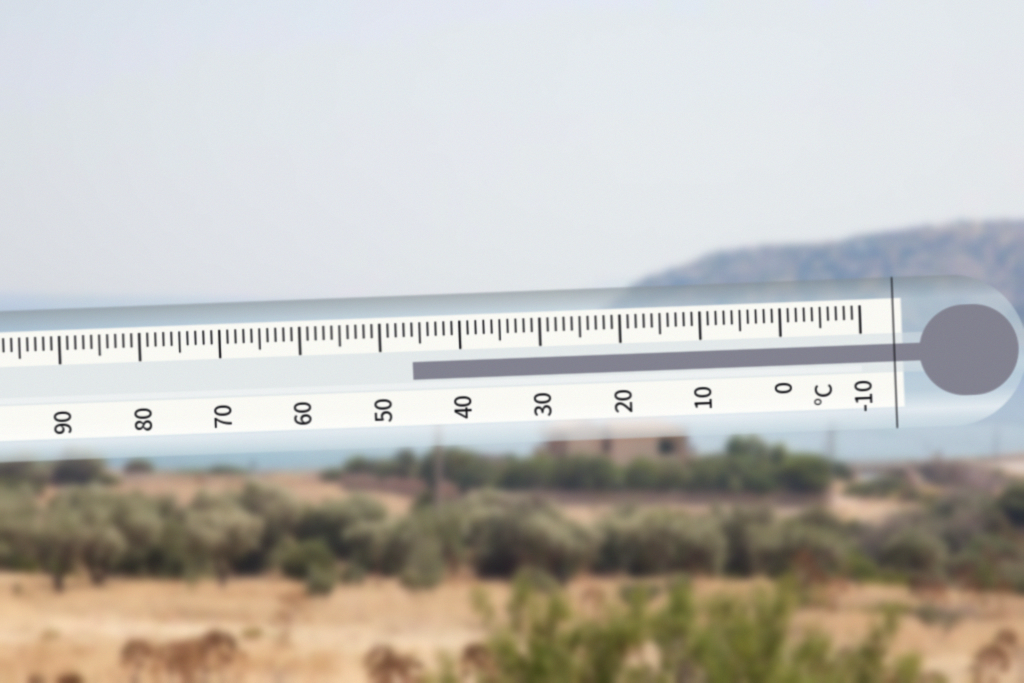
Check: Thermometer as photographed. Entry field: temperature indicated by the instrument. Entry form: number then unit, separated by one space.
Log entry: 46 °C
